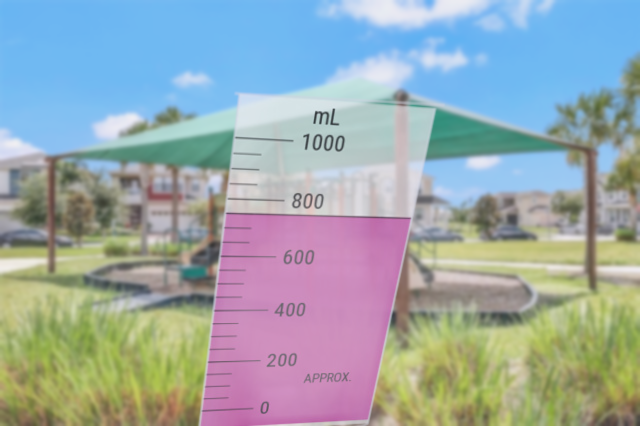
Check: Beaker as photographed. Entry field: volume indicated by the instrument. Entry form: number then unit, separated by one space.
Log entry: 750 mL
